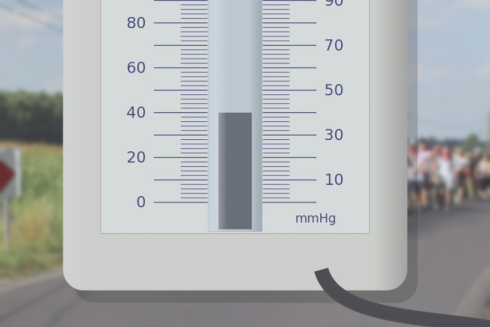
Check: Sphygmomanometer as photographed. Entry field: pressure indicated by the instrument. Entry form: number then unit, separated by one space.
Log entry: 40 mmHg
